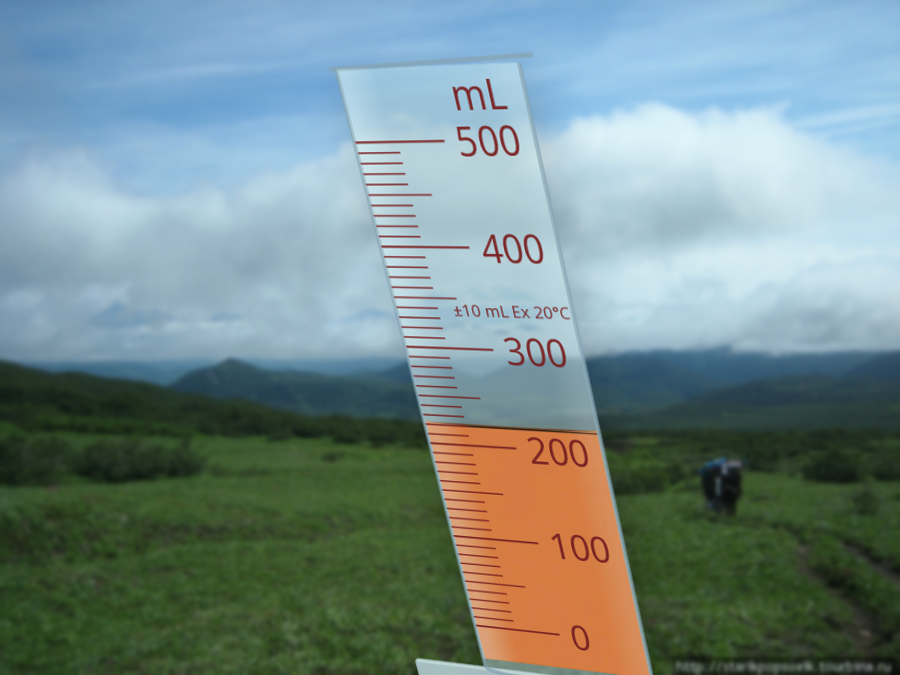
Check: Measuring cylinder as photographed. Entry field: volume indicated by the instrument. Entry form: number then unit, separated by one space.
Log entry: 220 mL
